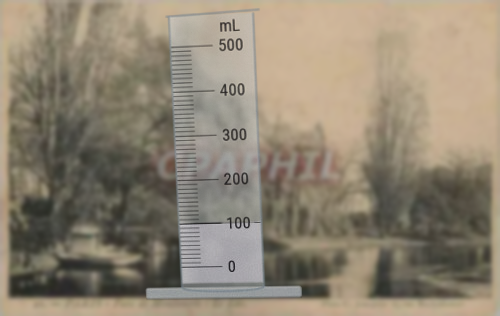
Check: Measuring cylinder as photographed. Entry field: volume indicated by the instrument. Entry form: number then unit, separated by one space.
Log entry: 100 mL
